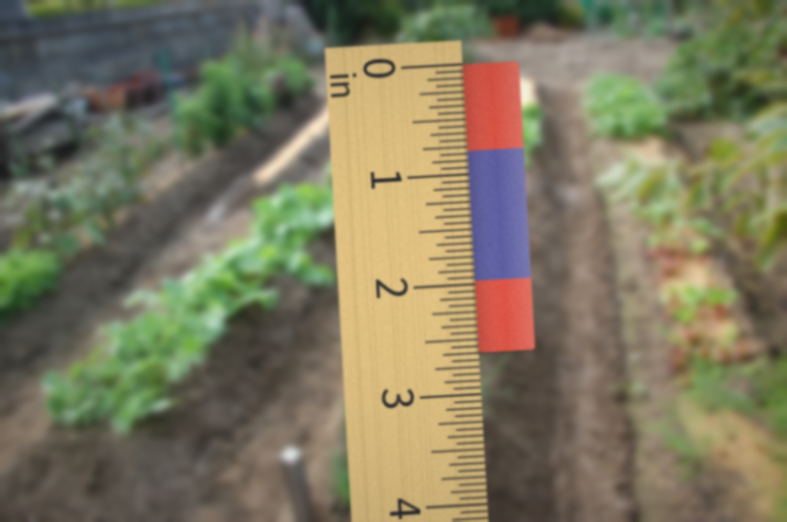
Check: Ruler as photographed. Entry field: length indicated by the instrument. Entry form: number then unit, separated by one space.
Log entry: 2.625 in
